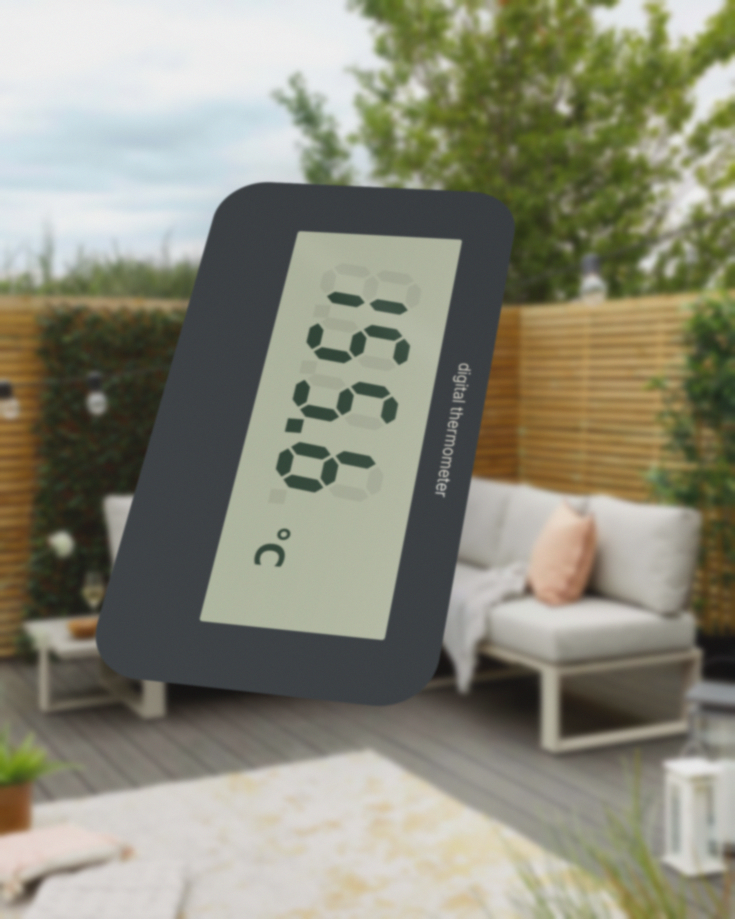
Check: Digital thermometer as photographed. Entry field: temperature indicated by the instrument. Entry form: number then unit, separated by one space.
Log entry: 155.6 °C
